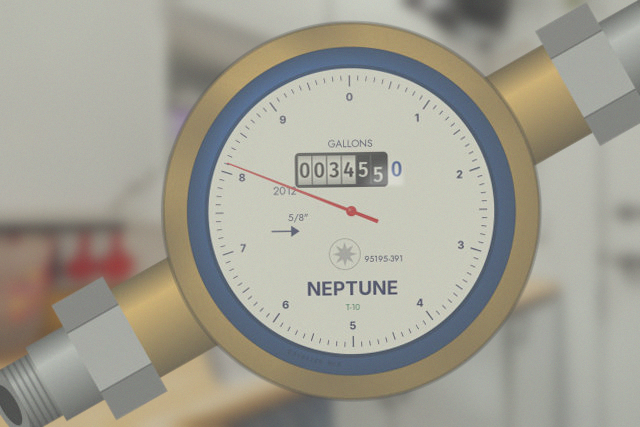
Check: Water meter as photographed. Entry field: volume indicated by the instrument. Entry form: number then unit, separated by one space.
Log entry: 34548.1 gal
